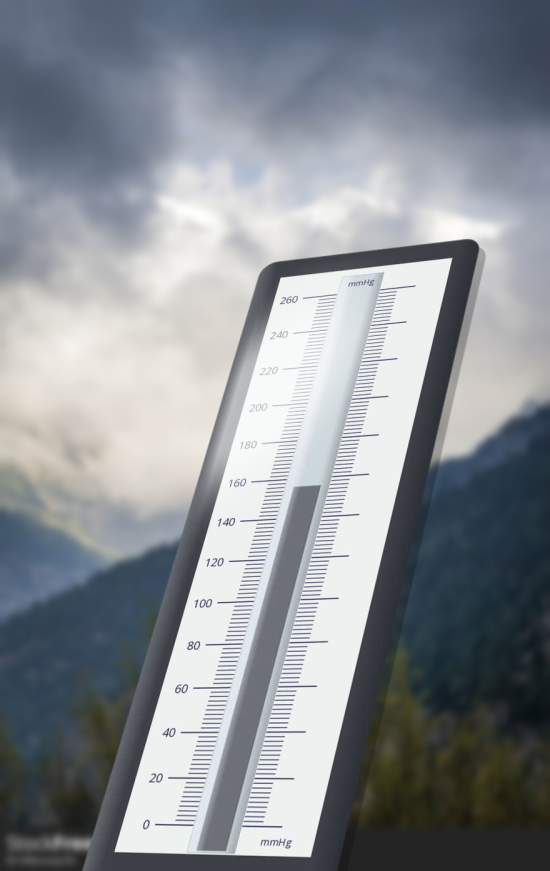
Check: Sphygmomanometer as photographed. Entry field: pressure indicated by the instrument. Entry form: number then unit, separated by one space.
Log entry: 156 mmHg
